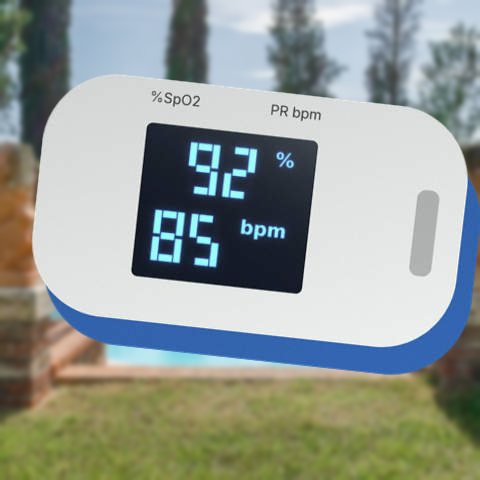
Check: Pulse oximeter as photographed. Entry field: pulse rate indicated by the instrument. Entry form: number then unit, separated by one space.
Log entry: 85 bpm
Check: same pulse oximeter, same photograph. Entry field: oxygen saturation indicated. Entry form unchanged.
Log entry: 92 %
